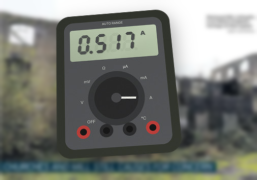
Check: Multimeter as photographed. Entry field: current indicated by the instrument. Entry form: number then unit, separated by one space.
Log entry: 0.517 A
